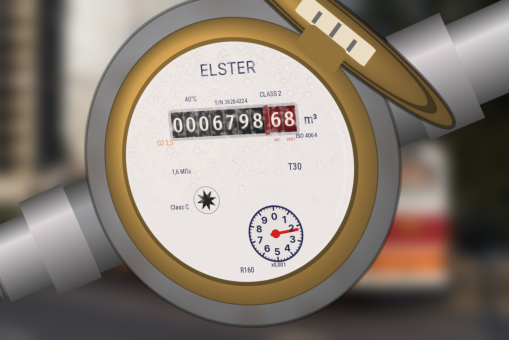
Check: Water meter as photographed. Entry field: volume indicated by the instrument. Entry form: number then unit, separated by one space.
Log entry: 6798.682 m³
